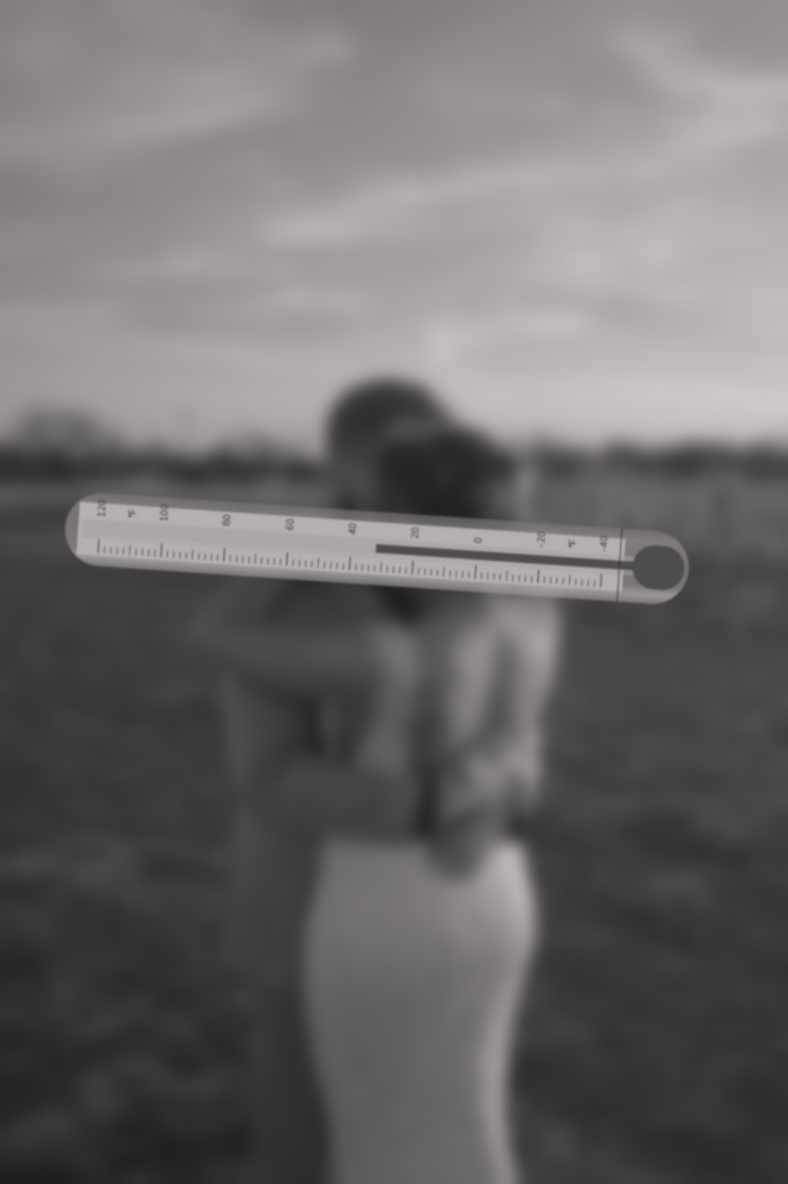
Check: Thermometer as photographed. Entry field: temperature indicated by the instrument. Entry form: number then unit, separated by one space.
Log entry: 32 °F
